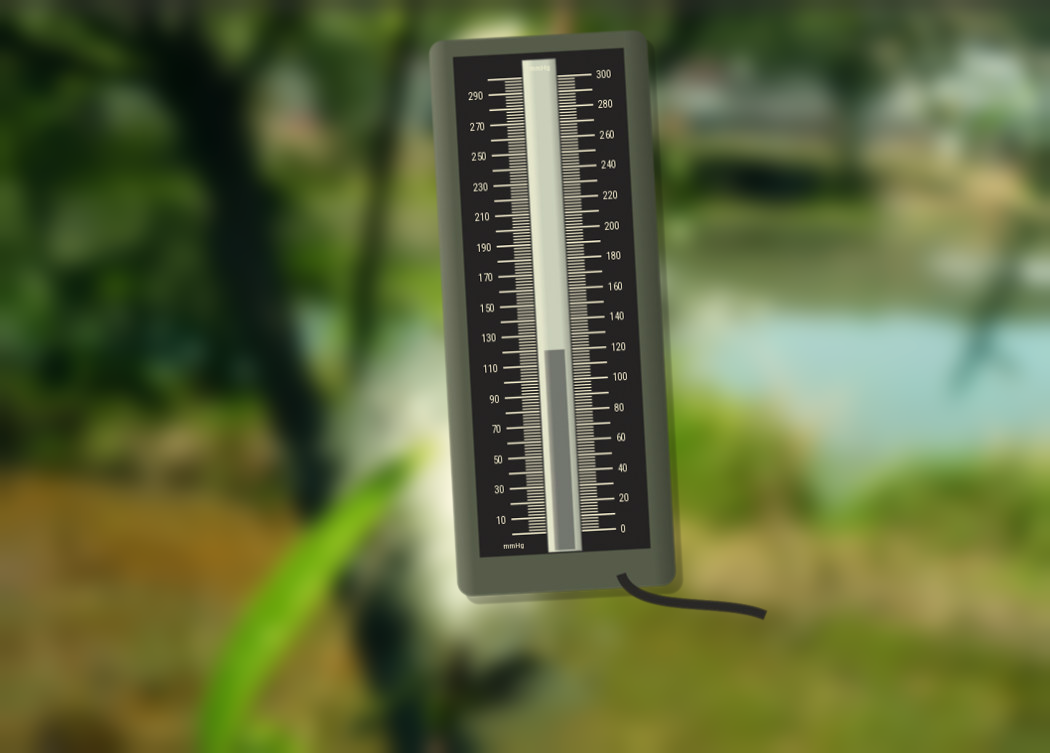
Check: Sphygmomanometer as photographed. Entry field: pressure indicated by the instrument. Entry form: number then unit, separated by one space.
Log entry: 120 mmHg
